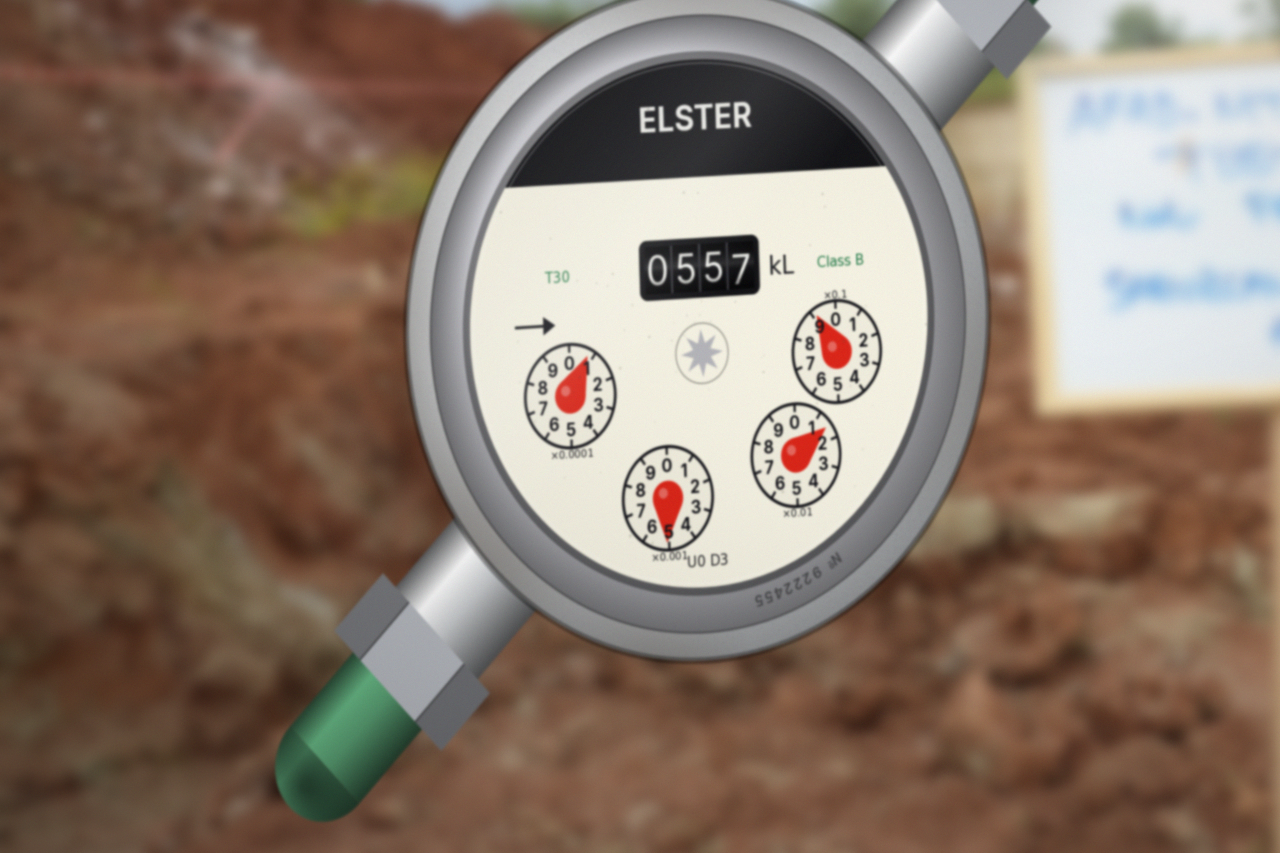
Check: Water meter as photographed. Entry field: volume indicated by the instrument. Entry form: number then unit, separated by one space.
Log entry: 556.9150 kL
